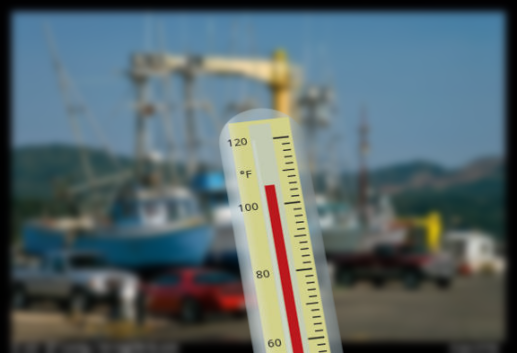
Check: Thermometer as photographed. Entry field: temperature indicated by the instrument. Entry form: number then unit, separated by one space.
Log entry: 106 °F
